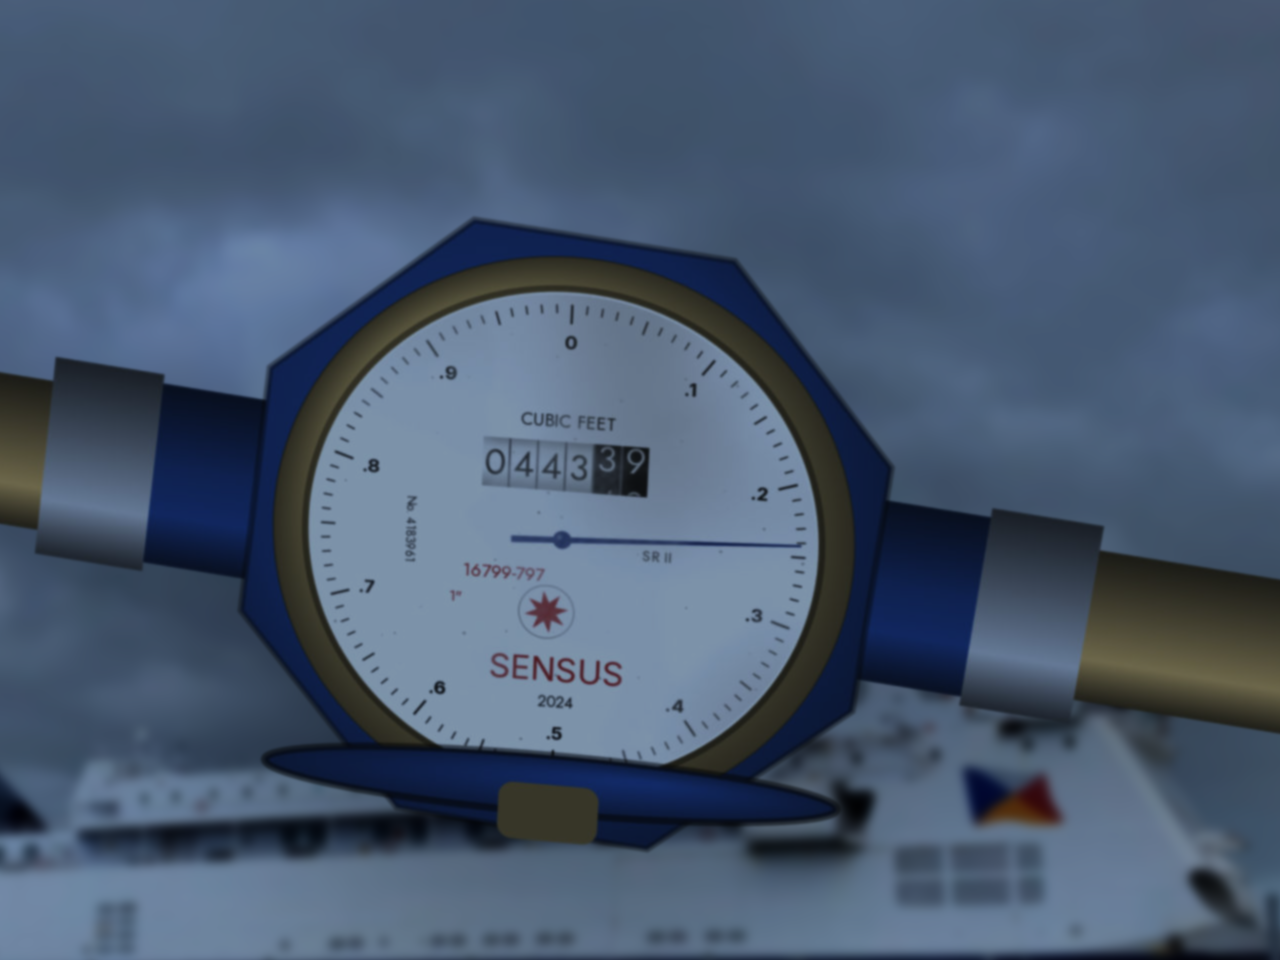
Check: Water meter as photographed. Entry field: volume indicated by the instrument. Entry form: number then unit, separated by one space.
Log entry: 44339.24 ft³
